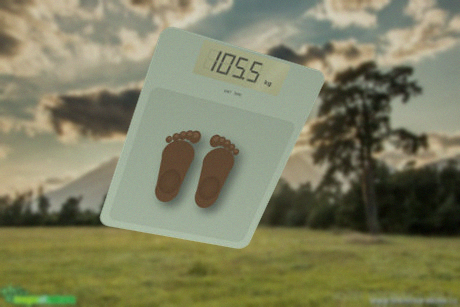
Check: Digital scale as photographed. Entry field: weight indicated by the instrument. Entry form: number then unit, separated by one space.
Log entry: 105.5 kg
